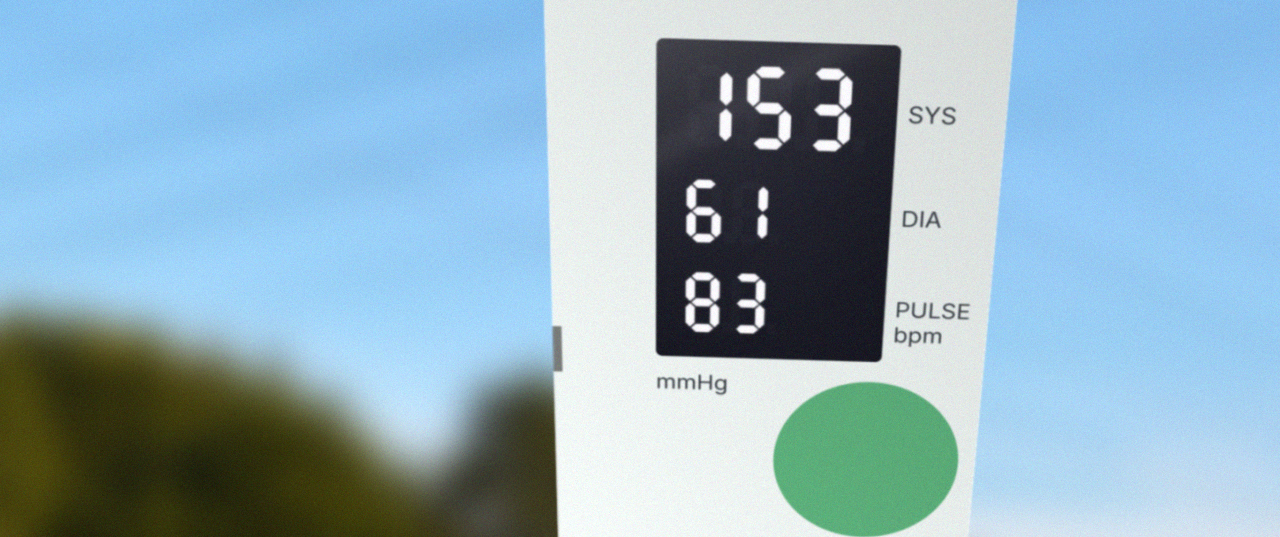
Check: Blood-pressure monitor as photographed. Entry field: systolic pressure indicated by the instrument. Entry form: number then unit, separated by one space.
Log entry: 153 mmHg
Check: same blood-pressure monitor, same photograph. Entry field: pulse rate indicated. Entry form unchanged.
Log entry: 83 bpm
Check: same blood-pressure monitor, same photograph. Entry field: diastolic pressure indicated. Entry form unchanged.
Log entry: 61 mmHg
